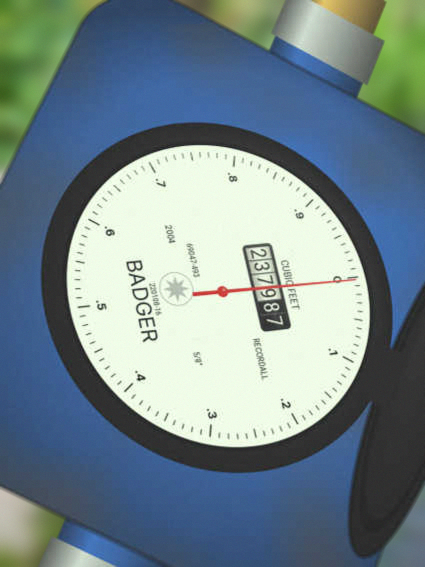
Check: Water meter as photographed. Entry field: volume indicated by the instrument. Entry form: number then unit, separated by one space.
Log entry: 237987.00 ft³
